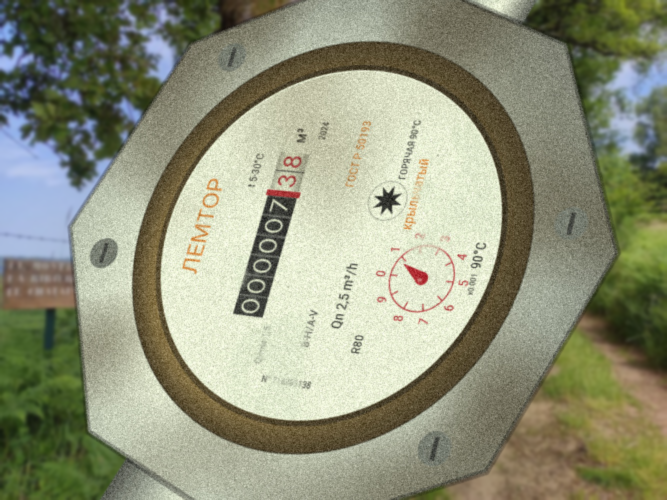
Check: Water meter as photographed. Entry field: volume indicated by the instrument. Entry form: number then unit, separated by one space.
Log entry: 7.380 m³
